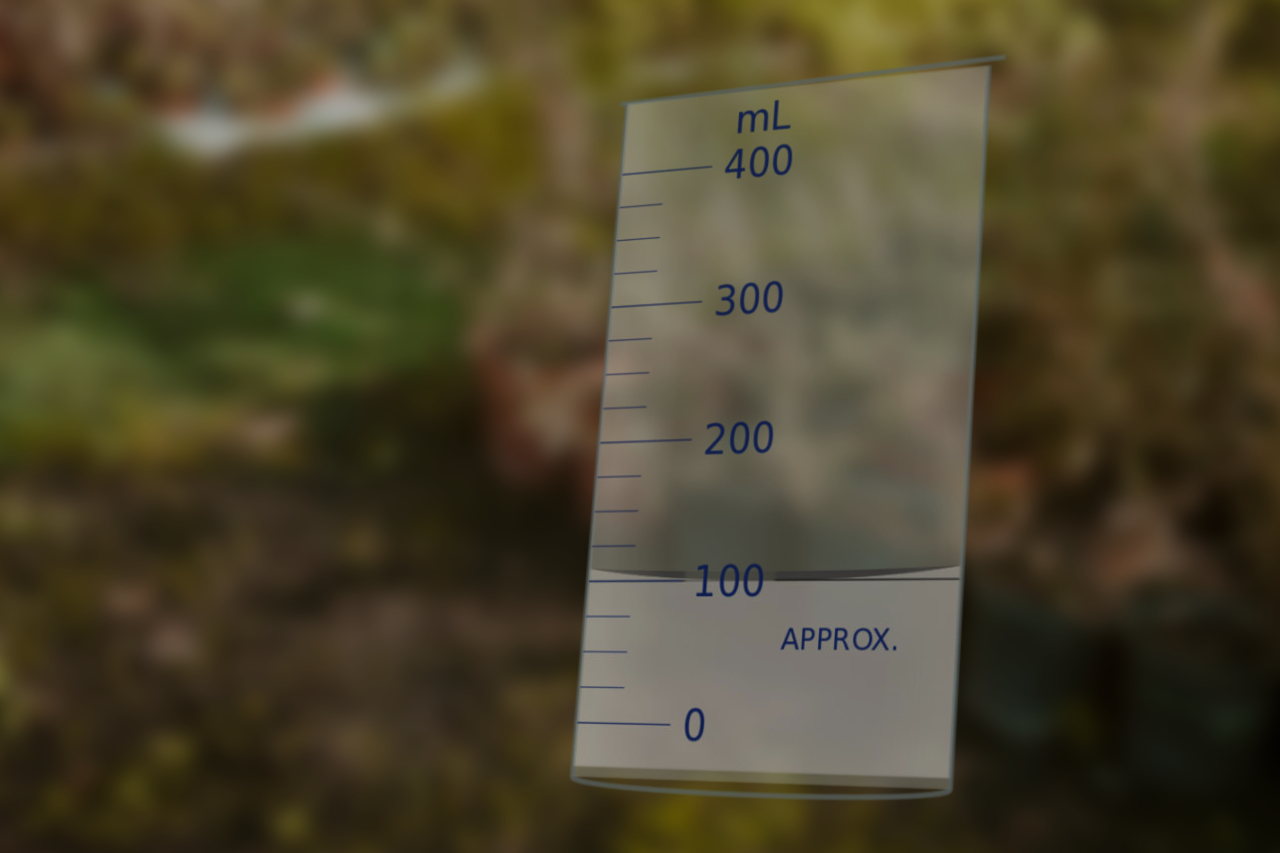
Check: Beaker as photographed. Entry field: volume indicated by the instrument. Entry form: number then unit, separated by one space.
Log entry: 100 mL
